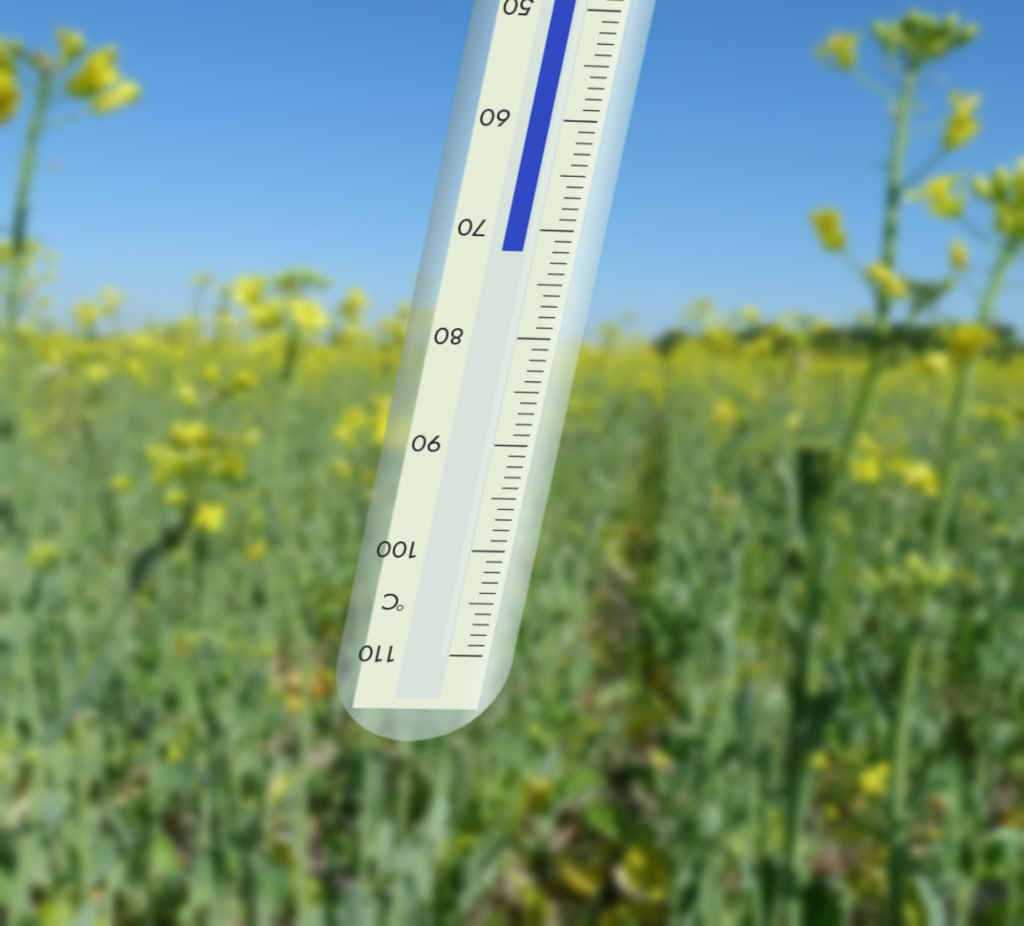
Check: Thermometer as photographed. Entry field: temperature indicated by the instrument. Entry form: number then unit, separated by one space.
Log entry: 72 °C
